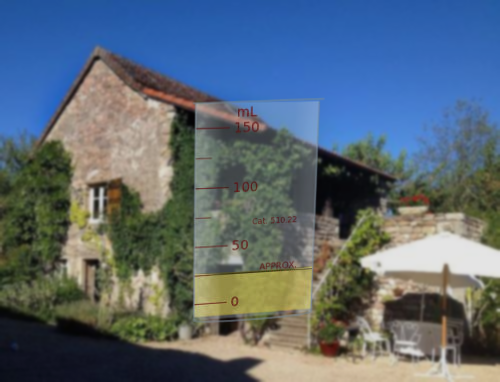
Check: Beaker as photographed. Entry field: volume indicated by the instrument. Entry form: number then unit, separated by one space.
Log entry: 25 mL
